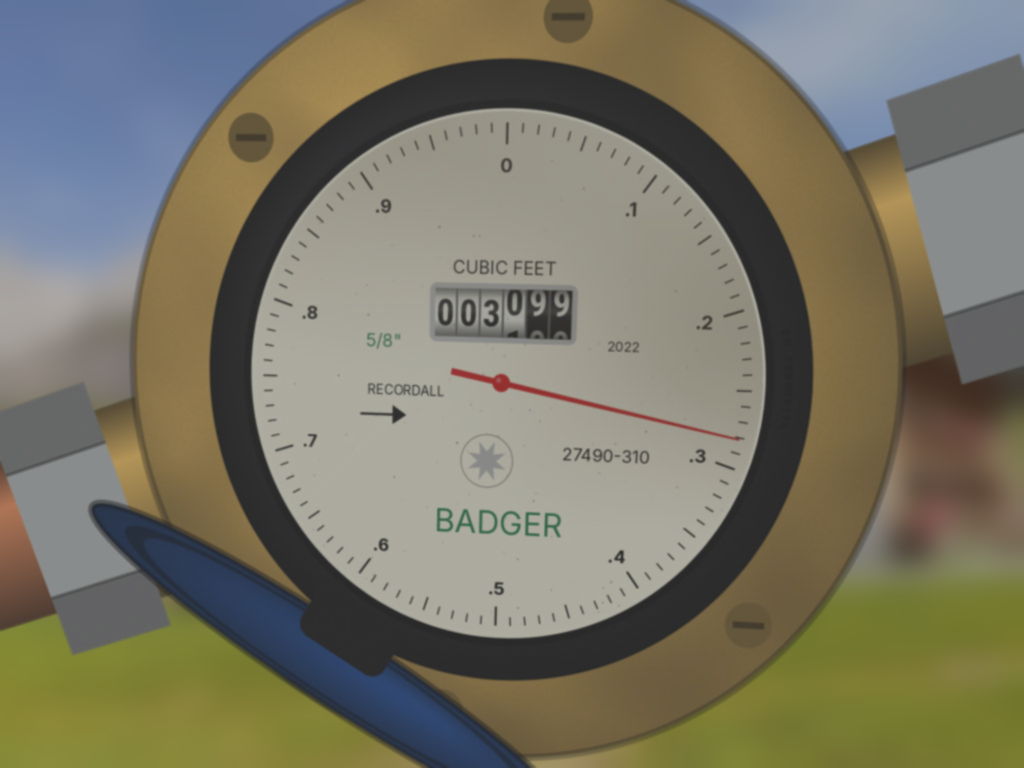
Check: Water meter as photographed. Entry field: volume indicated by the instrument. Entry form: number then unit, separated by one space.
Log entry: 3099.28 ft³
